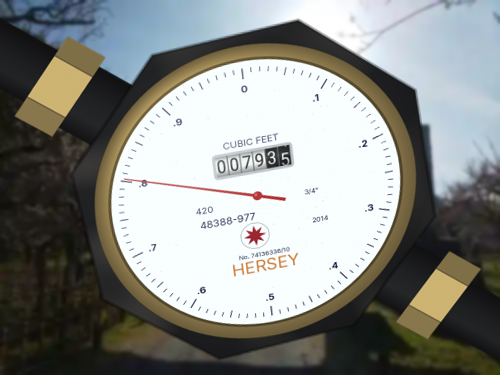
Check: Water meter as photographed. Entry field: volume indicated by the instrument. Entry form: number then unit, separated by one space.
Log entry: 7934.80 ft³
